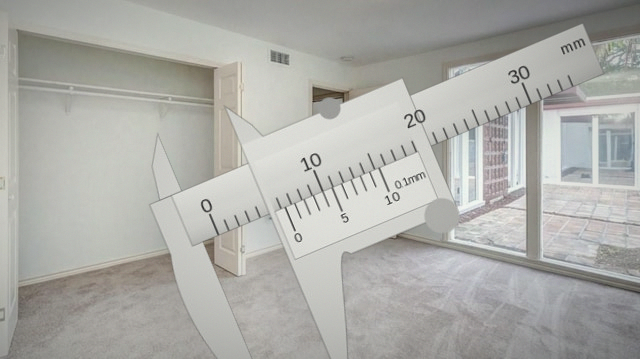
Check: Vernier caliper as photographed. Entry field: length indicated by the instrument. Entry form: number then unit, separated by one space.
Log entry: 6.4 mm
